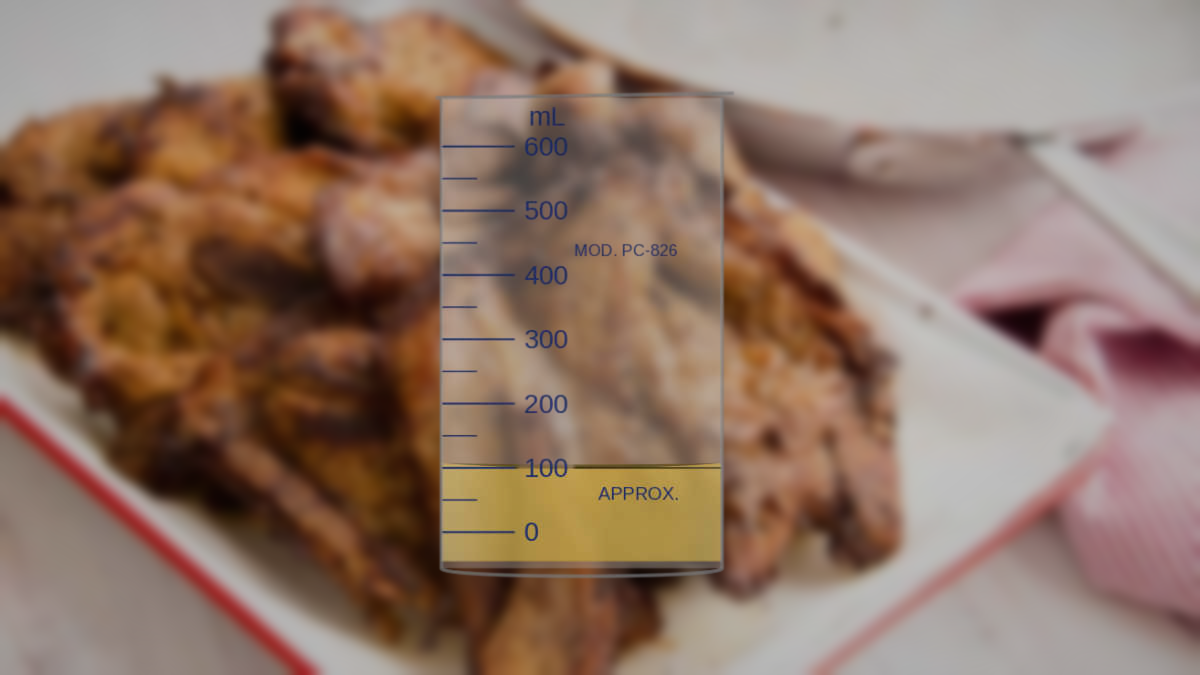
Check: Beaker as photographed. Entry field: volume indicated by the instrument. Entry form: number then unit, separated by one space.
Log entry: 100 mL
